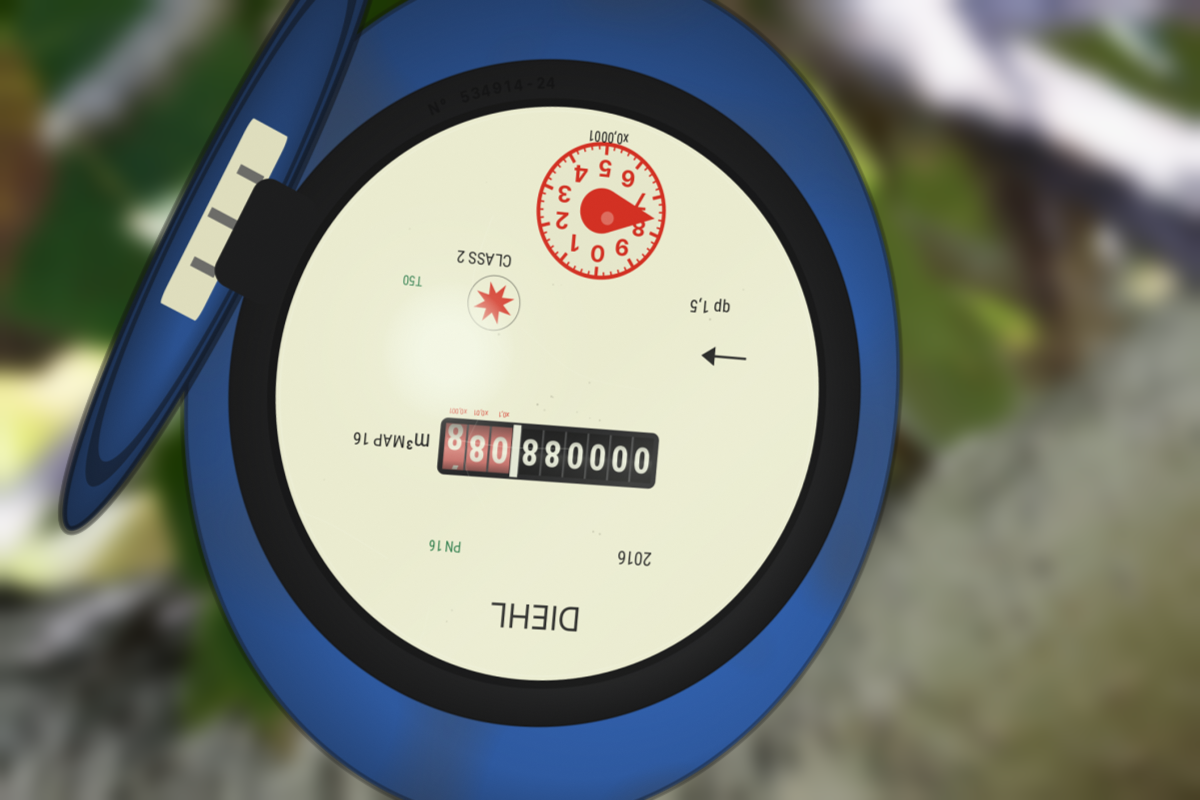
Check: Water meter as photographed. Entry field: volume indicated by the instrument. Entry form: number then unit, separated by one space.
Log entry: 88.0877 m³
